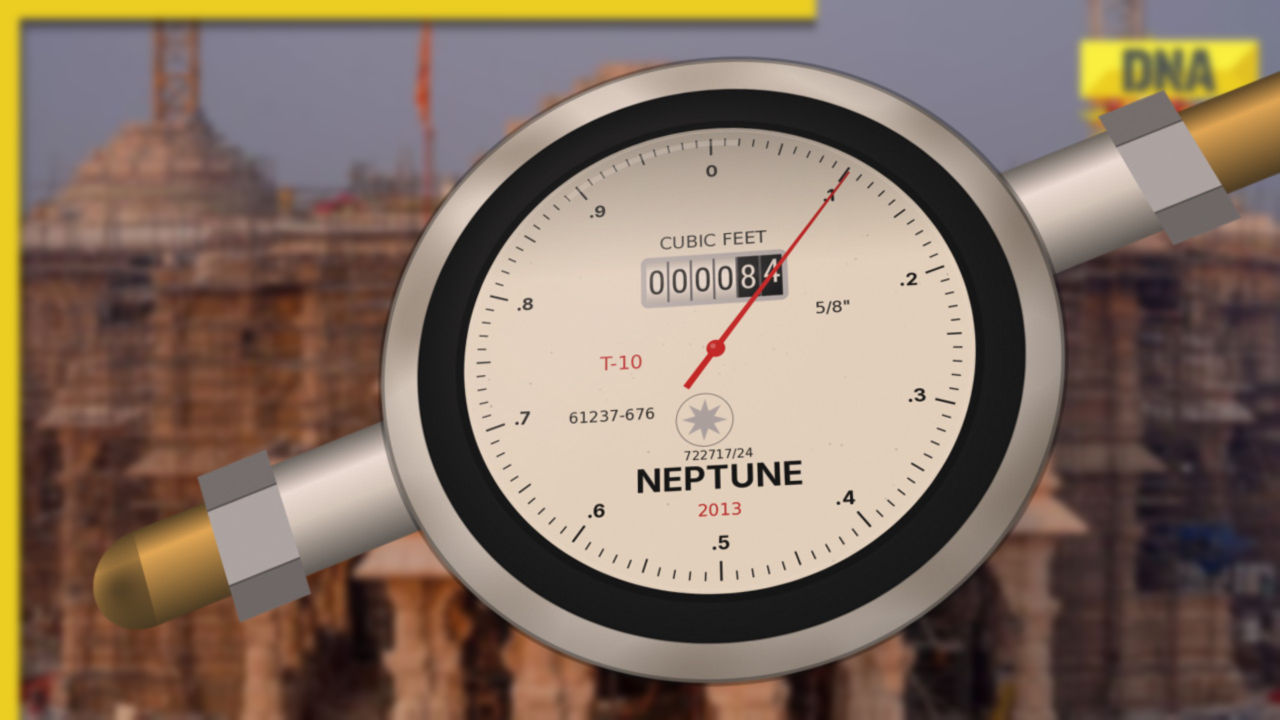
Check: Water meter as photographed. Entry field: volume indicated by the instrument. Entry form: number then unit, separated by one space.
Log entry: 84.10 ft³
